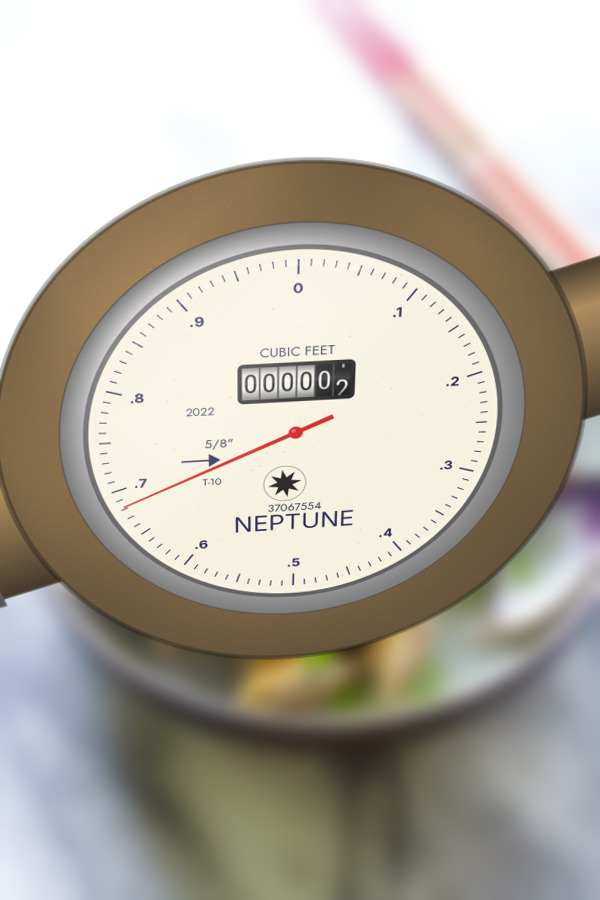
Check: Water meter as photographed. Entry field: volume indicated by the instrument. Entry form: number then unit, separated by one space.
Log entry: 1.68 ft³
